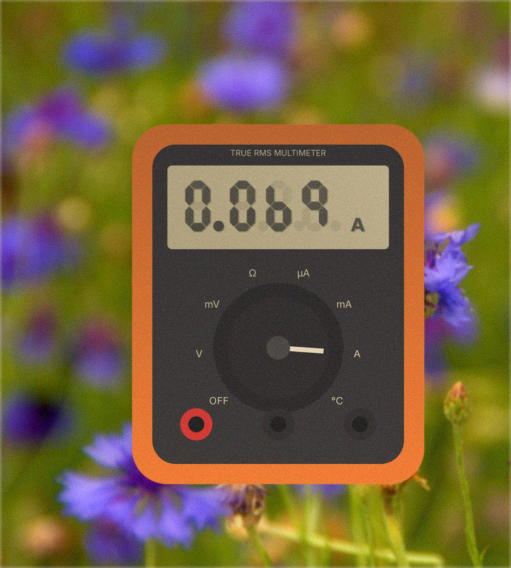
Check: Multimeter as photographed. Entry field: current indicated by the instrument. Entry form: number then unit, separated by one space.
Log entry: 0.069 A
